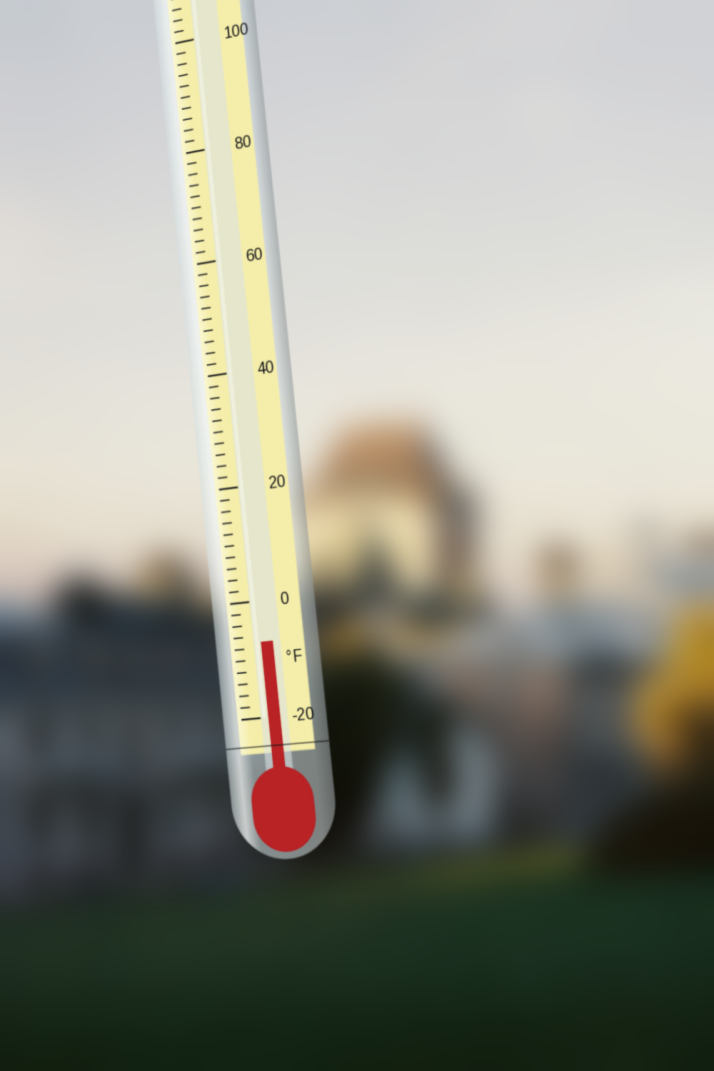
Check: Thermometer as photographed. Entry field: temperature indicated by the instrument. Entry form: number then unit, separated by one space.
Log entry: -7 °F
